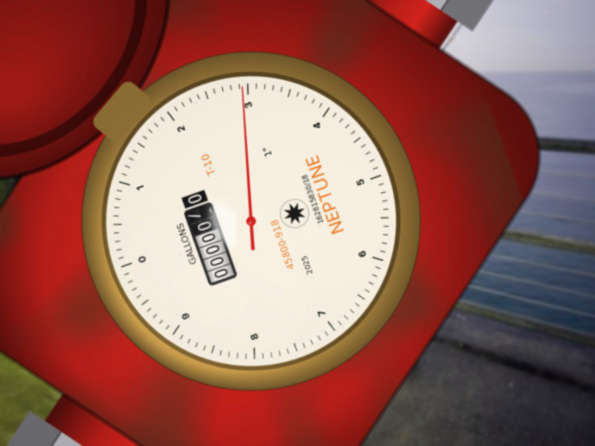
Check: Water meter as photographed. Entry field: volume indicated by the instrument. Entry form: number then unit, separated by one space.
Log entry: 72.9 gal
